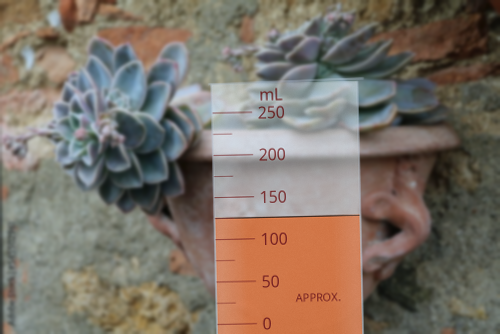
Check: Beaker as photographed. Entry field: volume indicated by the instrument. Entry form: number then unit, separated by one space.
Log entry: 125 mL
